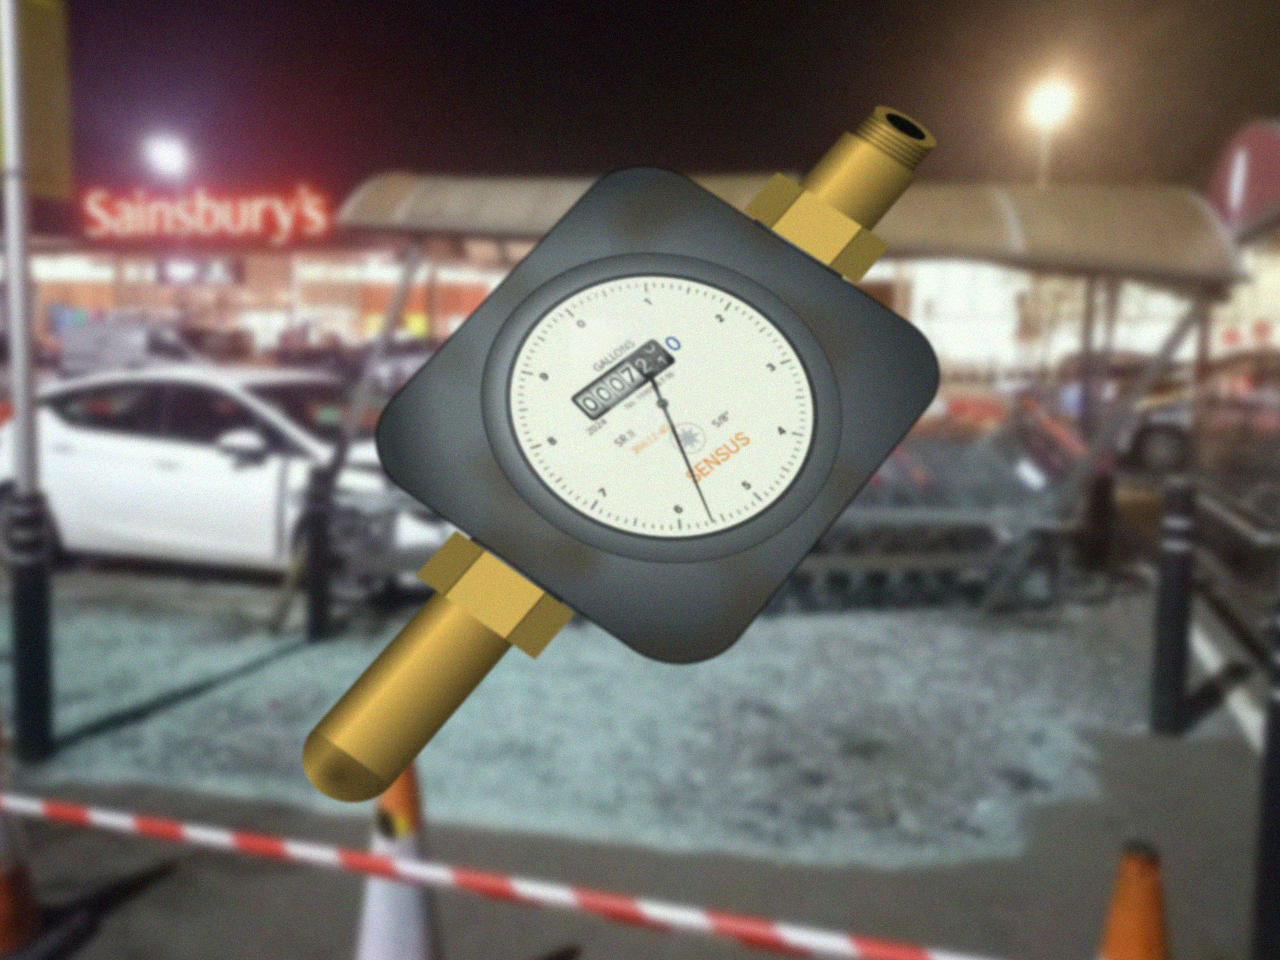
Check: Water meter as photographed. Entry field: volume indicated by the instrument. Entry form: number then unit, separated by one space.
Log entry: 7205.6 gal
